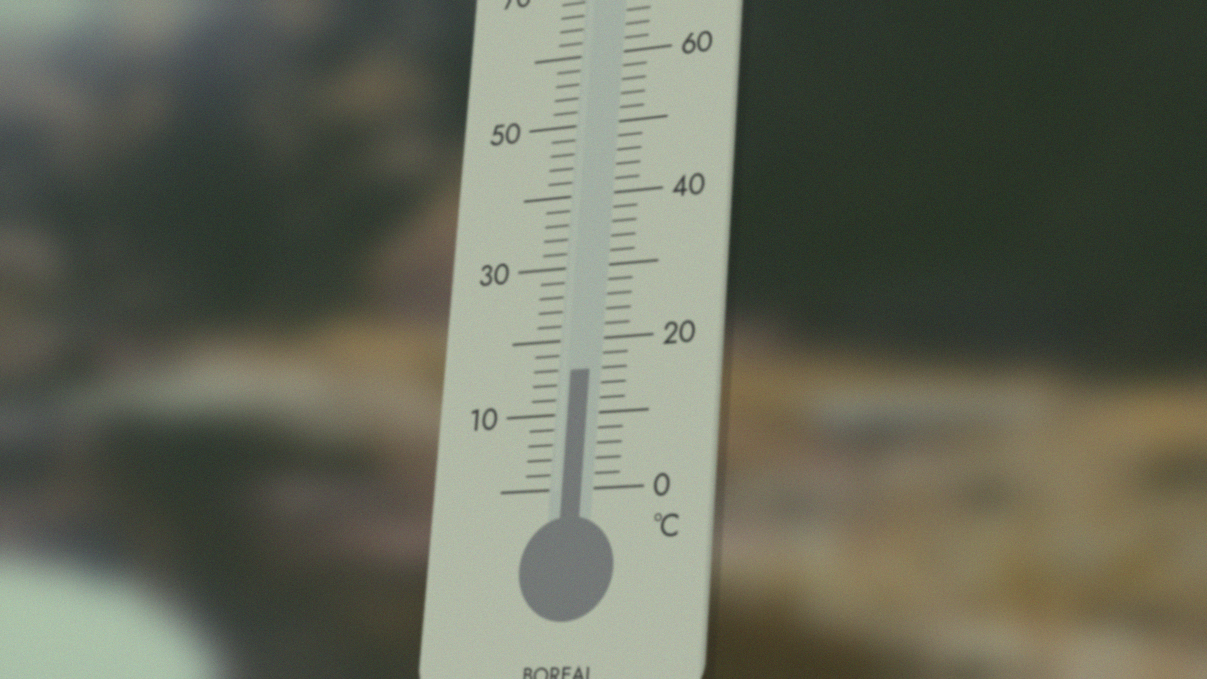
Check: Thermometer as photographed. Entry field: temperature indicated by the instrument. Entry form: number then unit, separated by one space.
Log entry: 16 °C
